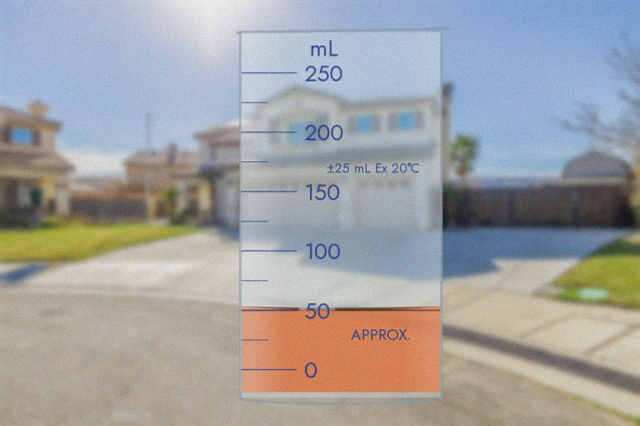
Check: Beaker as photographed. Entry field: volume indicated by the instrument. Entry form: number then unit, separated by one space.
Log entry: 50 mL
